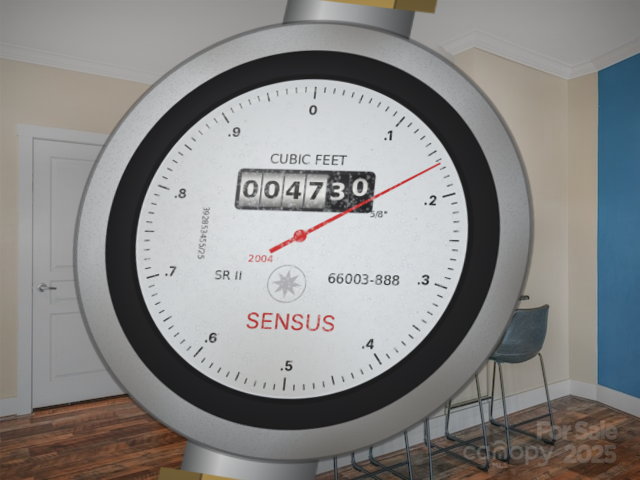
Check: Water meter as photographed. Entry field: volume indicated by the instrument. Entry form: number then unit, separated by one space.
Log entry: 4730.16 ft³
